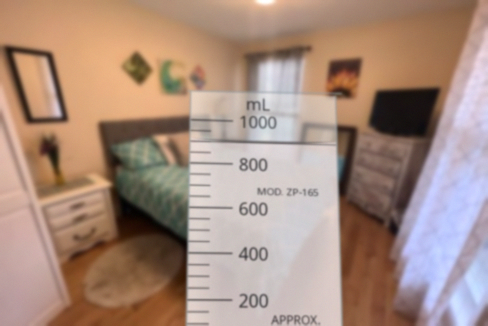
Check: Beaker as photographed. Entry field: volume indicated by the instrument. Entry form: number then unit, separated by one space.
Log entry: 900 mL
